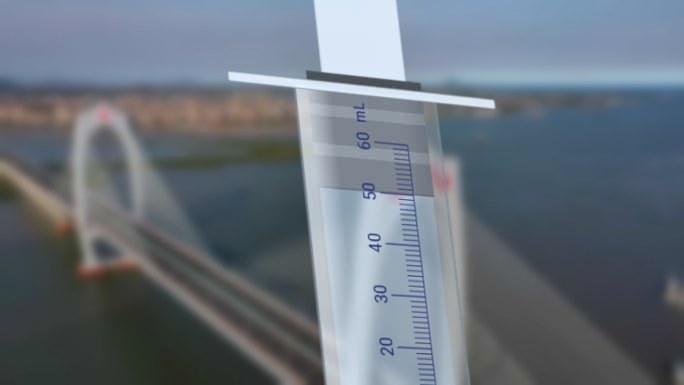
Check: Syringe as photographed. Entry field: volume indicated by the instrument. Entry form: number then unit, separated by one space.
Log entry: 50 mL
